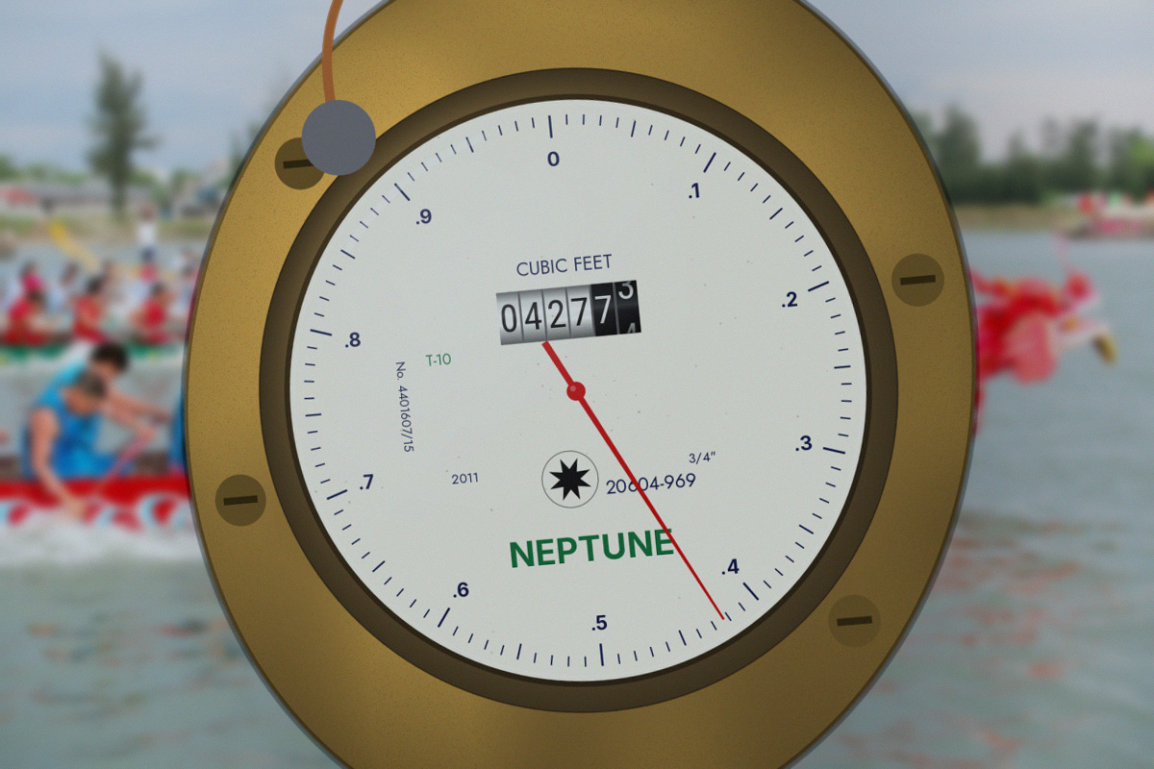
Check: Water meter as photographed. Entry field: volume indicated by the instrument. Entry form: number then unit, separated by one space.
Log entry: 42773.42 ft³
